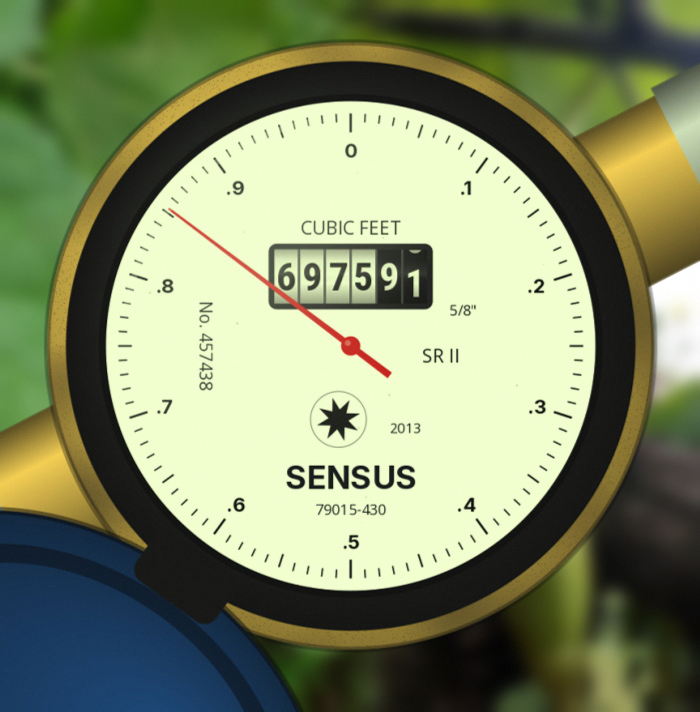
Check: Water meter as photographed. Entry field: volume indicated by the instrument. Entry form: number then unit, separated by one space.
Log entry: 697590.85 ft³
